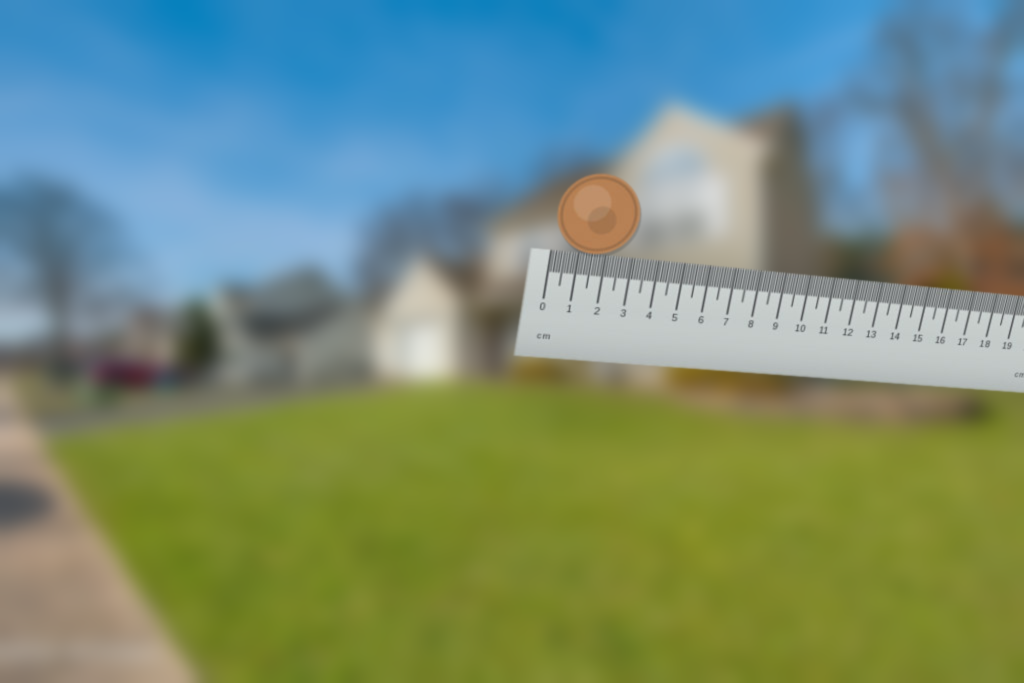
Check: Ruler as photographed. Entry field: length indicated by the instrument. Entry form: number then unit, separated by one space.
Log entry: 3 cm
